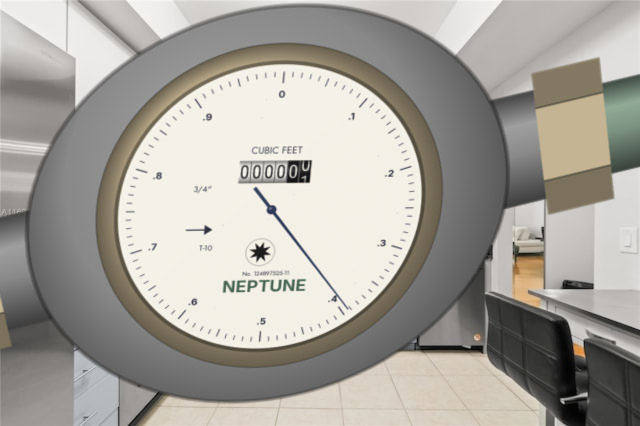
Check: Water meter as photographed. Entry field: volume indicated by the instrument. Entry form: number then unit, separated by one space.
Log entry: 0.39 ft³
